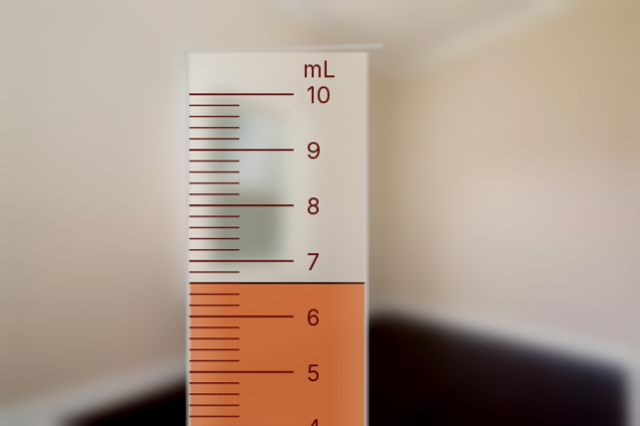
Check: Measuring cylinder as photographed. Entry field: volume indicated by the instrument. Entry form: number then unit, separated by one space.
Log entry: 6.6 mL
